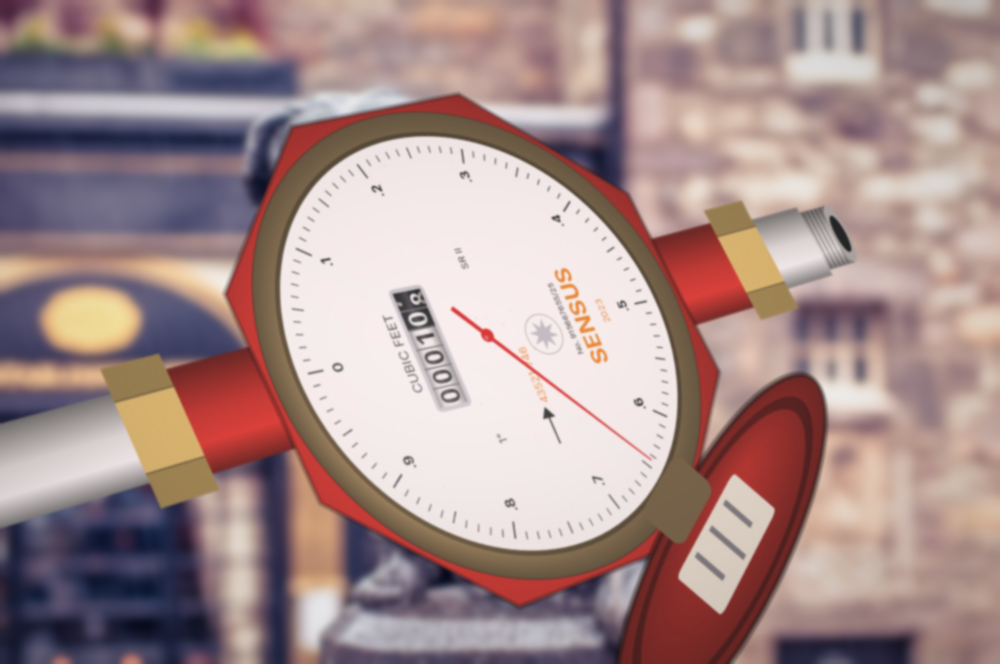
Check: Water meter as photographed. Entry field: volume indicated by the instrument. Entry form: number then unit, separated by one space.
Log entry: 107.64 ft³
